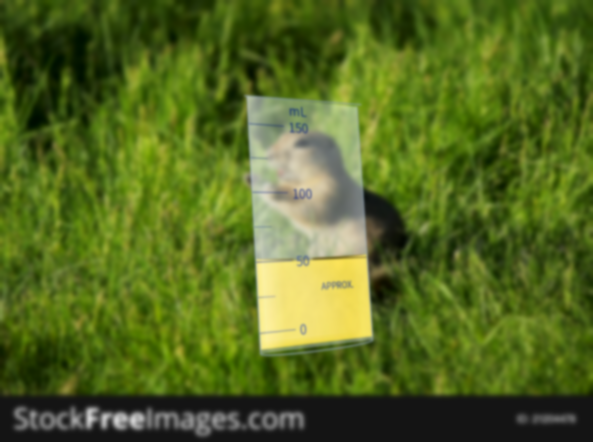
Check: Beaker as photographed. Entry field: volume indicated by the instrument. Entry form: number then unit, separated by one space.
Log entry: 50 mL
